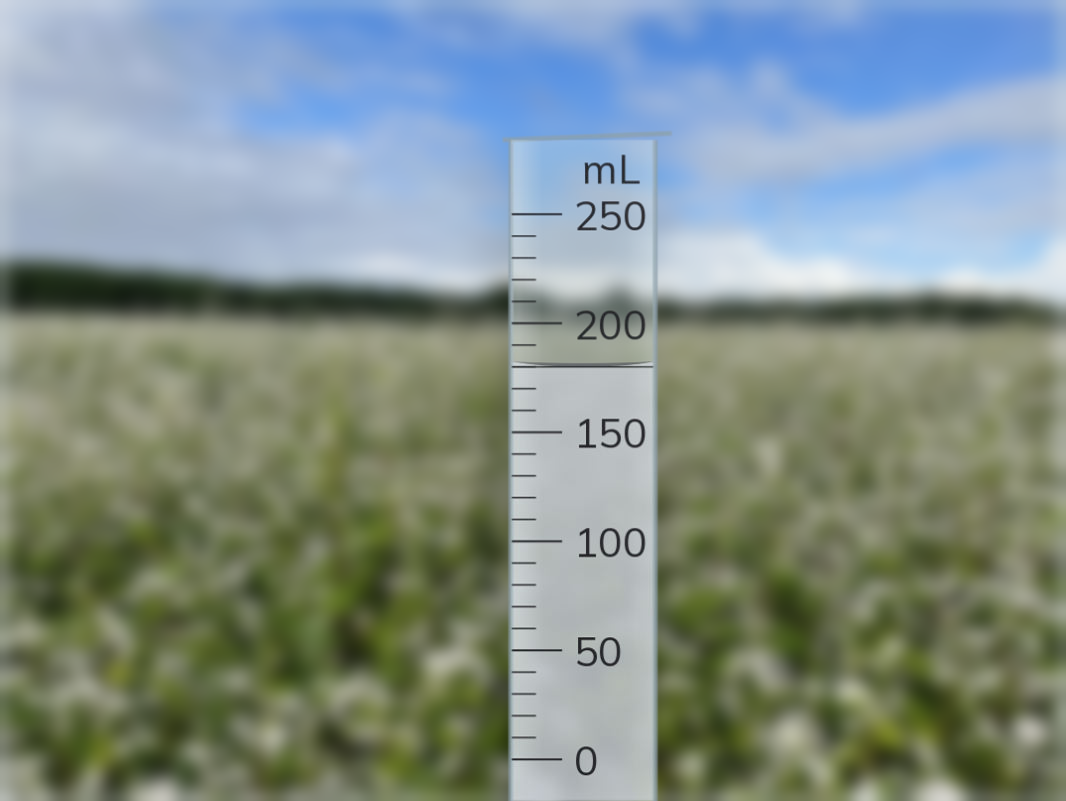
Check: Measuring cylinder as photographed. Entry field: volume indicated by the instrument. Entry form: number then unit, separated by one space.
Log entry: 180 mL
